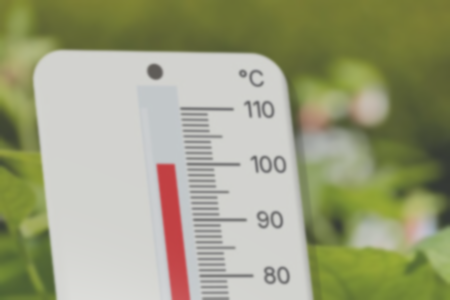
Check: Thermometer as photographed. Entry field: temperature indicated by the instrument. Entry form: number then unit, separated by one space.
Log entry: 100 °C
